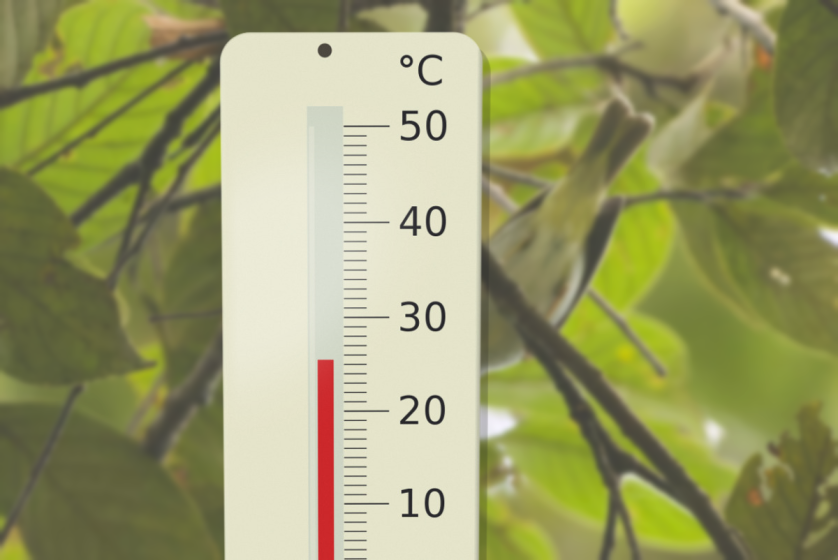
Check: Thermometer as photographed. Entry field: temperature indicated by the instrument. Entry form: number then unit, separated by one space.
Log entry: 25.5 °C
